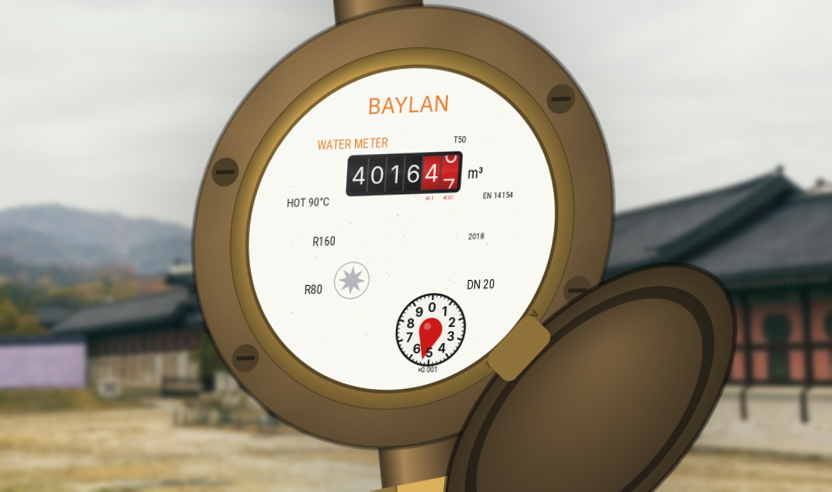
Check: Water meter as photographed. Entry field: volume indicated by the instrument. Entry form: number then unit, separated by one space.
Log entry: 4016.465 m³
